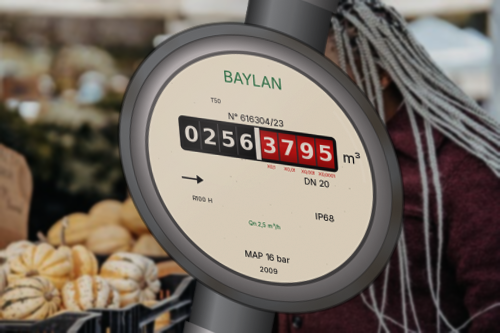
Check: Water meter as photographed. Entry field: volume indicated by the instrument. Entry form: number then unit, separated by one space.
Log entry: 256.3795 m³
